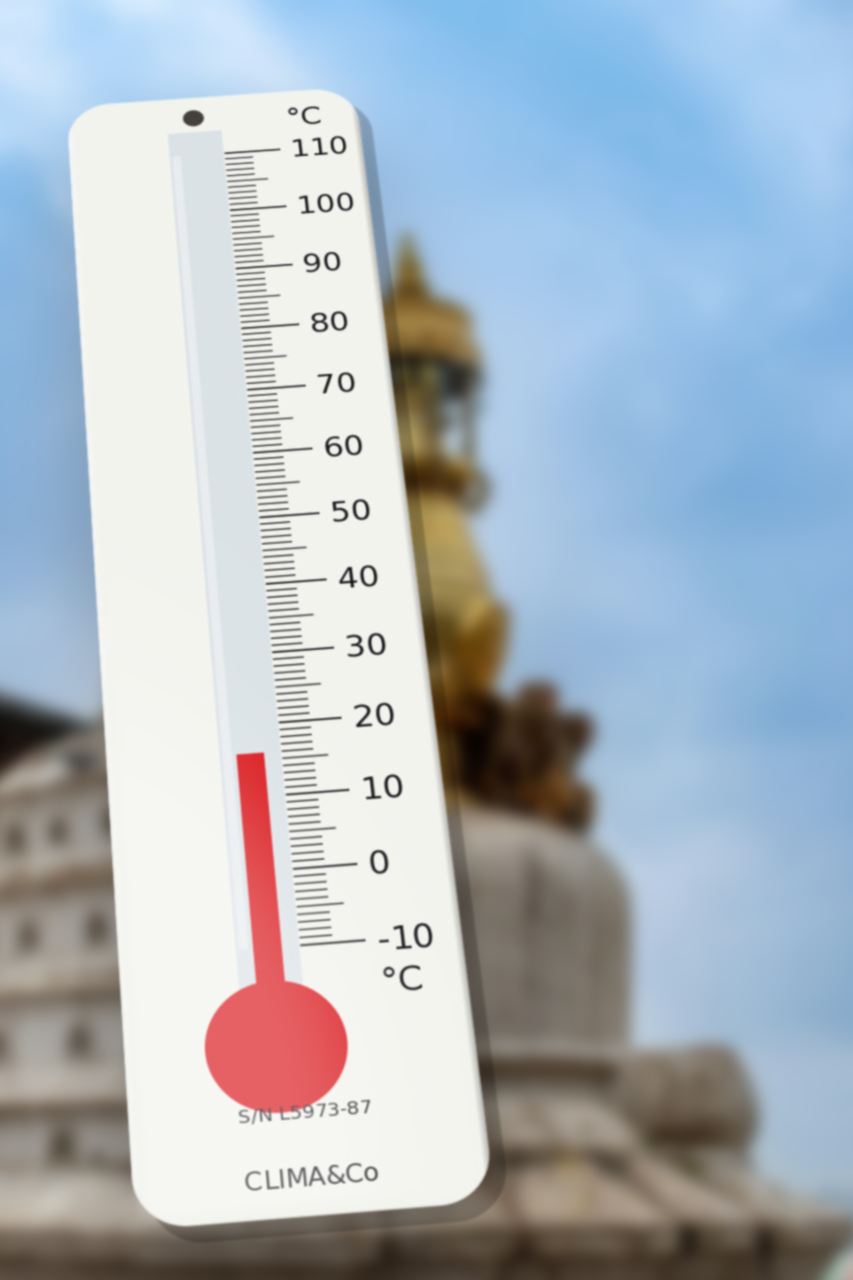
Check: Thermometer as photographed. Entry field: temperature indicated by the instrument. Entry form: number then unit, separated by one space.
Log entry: 16 °C
